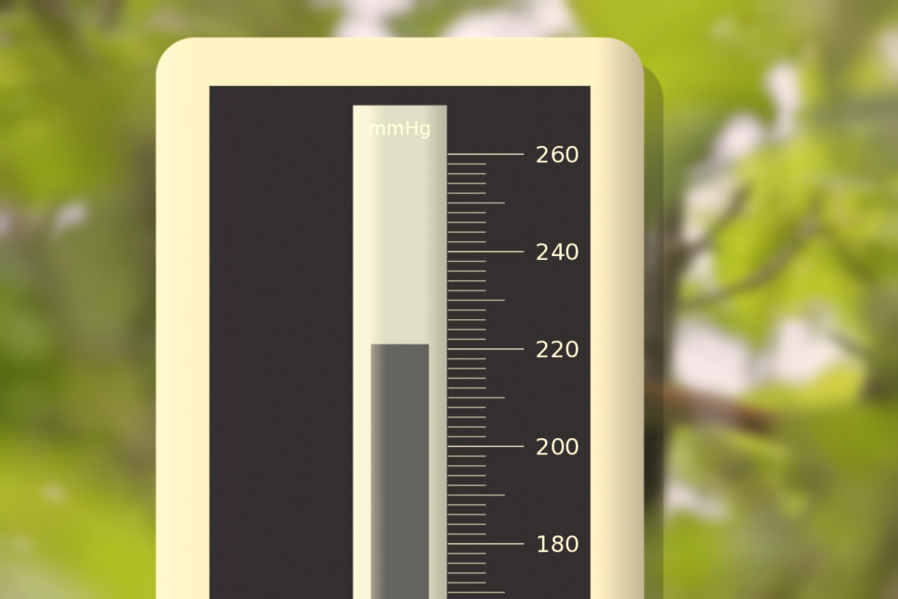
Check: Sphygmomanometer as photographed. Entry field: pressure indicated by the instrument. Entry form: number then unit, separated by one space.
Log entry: 221 mmHg
